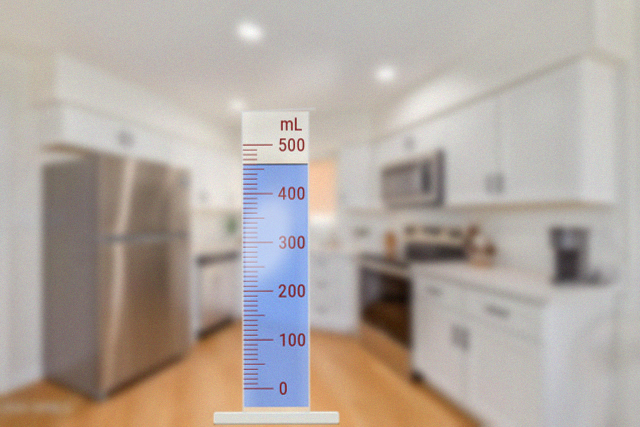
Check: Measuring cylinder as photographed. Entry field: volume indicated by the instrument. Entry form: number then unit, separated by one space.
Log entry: 460 mL
